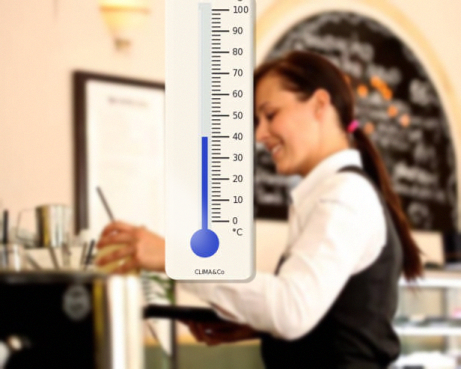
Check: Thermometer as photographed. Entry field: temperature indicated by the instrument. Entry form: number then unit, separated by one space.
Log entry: 40 °C
